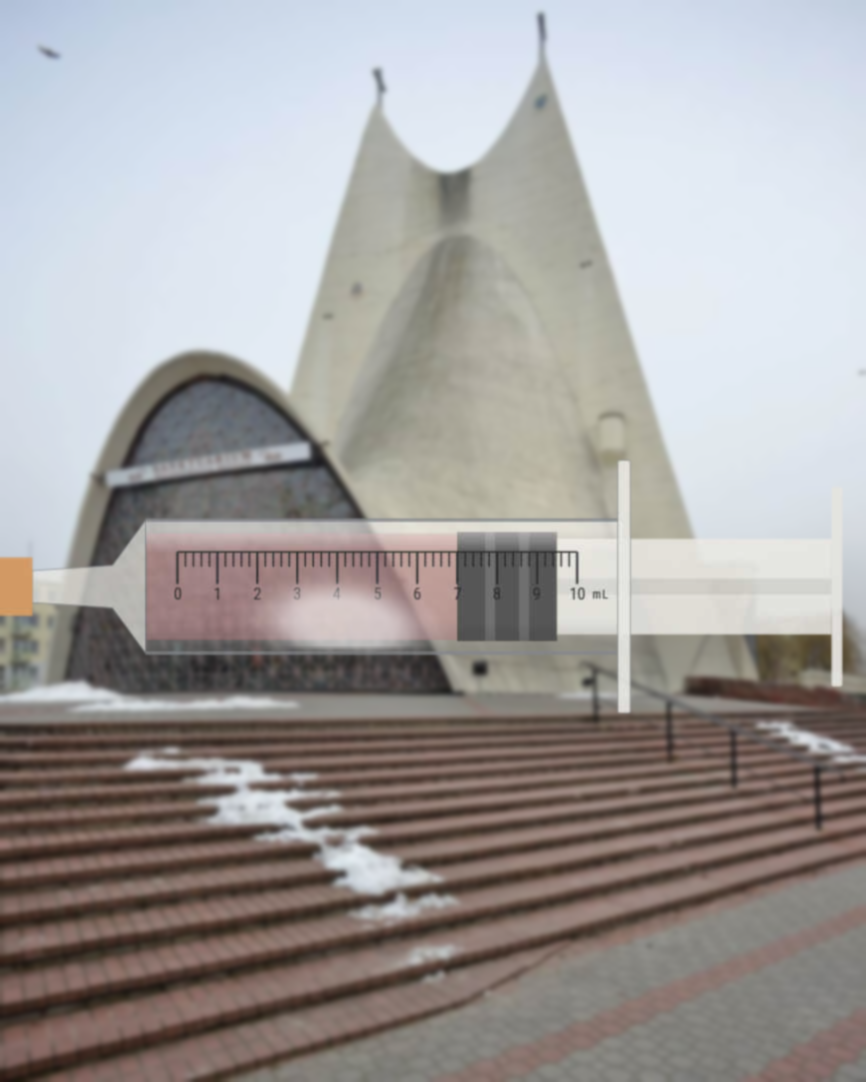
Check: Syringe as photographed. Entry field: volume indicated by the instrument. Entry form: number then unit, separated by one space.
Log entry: 7 mL
